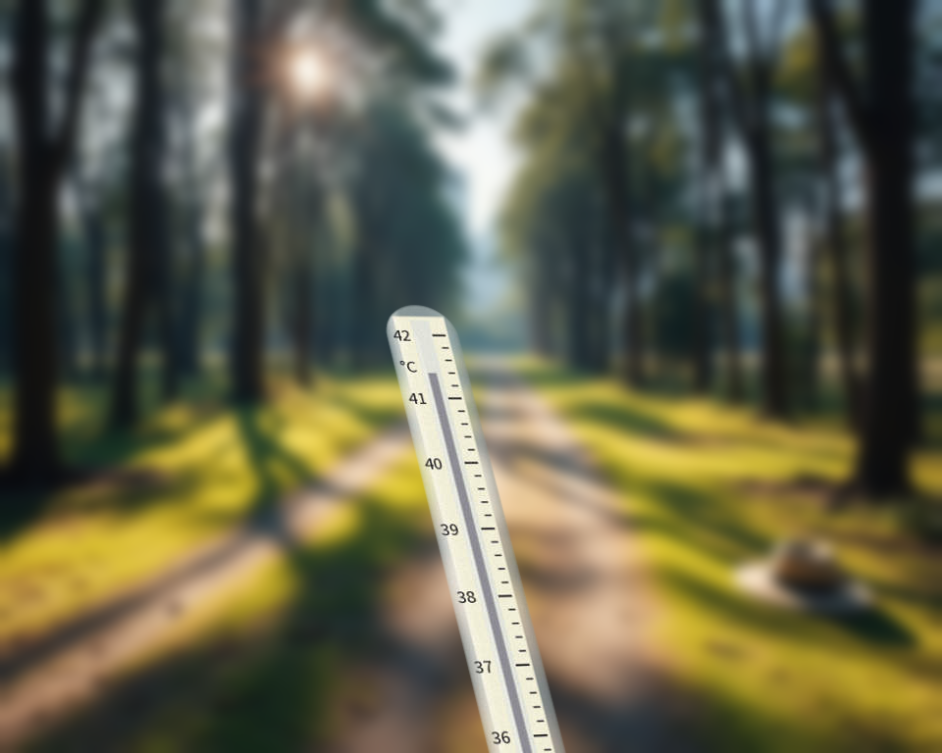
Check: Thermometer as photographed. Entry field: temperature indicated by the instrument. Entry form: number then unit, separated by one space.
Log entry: 41.4 °C
